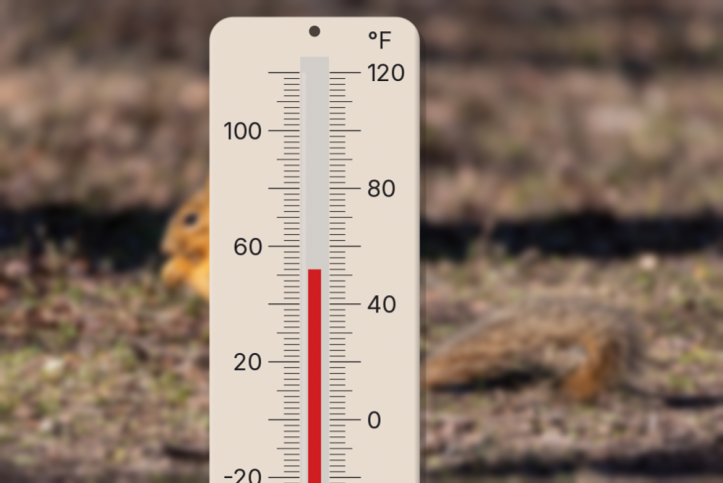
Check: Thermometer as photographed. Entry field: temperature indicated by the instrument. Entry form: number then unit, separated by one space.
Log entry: 52 °F
